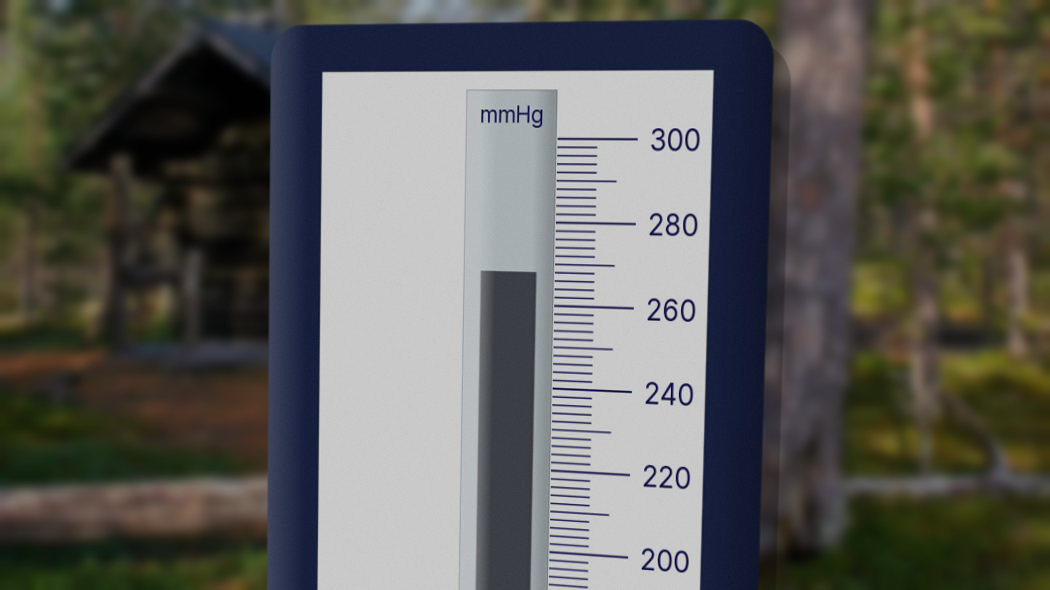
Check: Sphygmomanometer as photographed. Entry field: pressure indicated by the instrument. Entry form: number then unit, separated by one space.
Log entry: 268 mmHg
